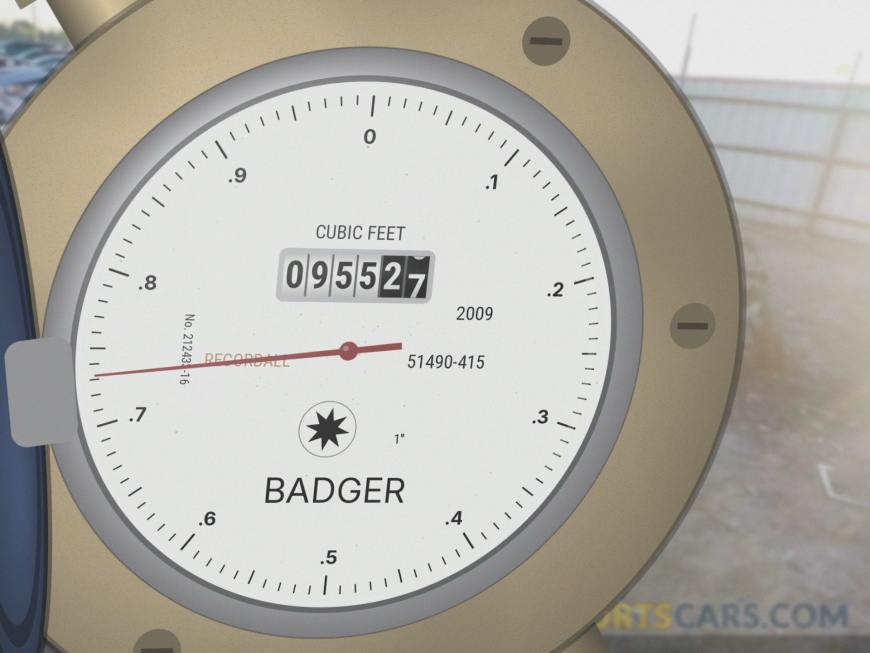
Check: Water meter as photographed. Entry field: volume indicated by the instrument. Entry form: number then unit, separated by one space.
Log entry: 95526.73 ft³
